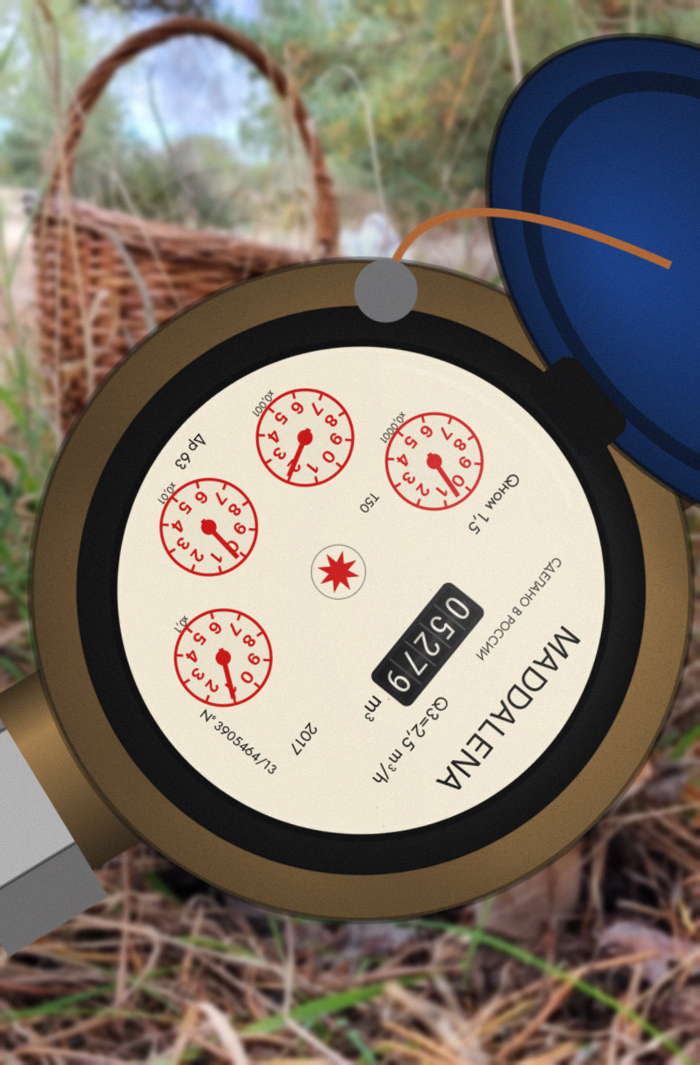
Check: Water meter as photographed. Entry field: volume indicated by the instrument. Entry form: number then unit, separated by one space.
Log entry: 5279.1020 m³
